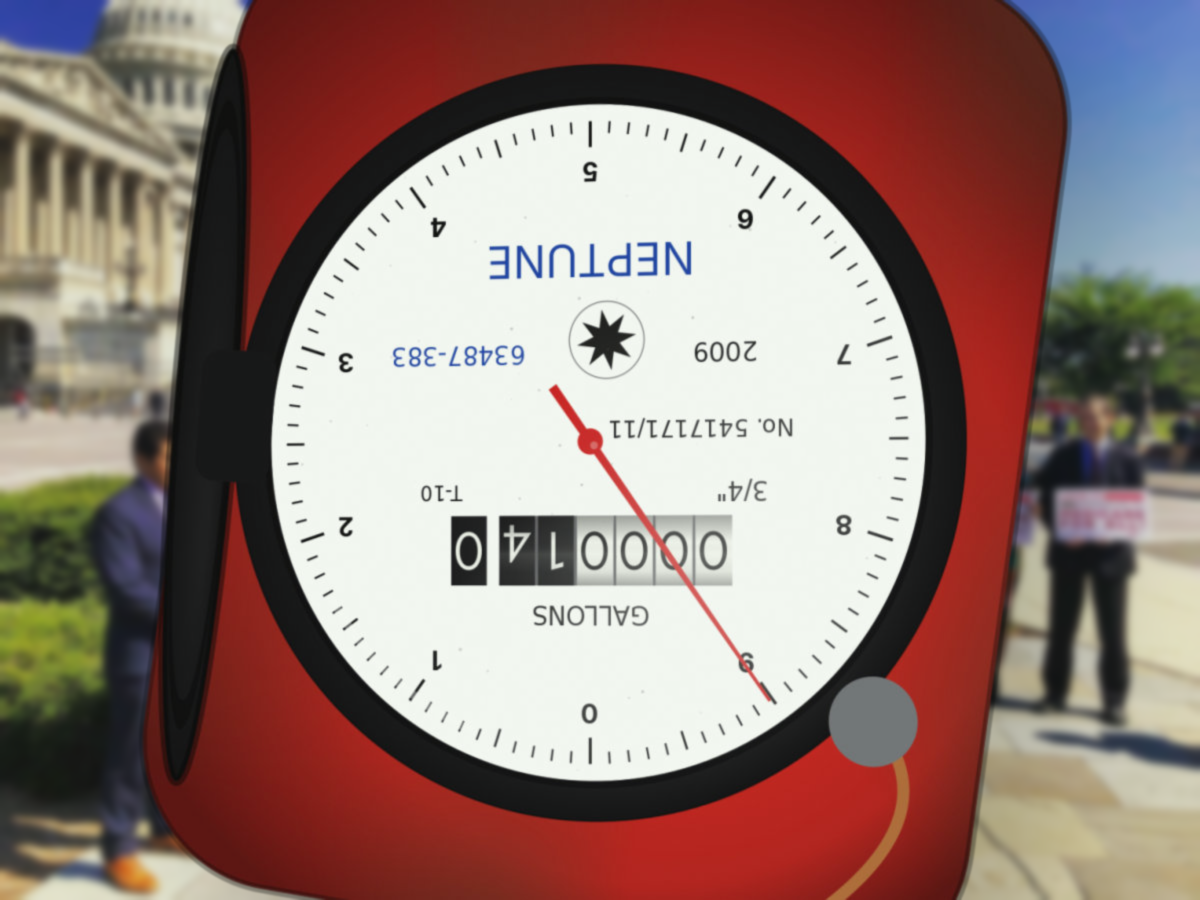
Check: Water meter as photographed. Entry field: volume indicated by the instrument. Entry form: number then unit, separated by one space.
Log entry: 139.0 gal
